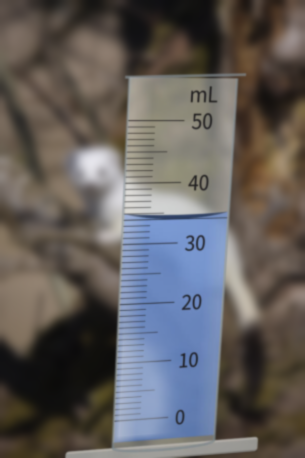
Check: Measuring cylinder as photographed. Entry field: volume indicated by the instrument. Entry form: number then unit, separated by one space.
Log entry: 34 mL
